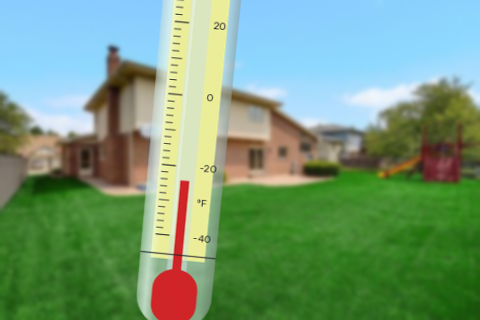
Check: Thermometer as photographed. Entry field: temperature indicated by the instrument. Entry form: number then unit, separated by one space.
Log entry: -24 °F
